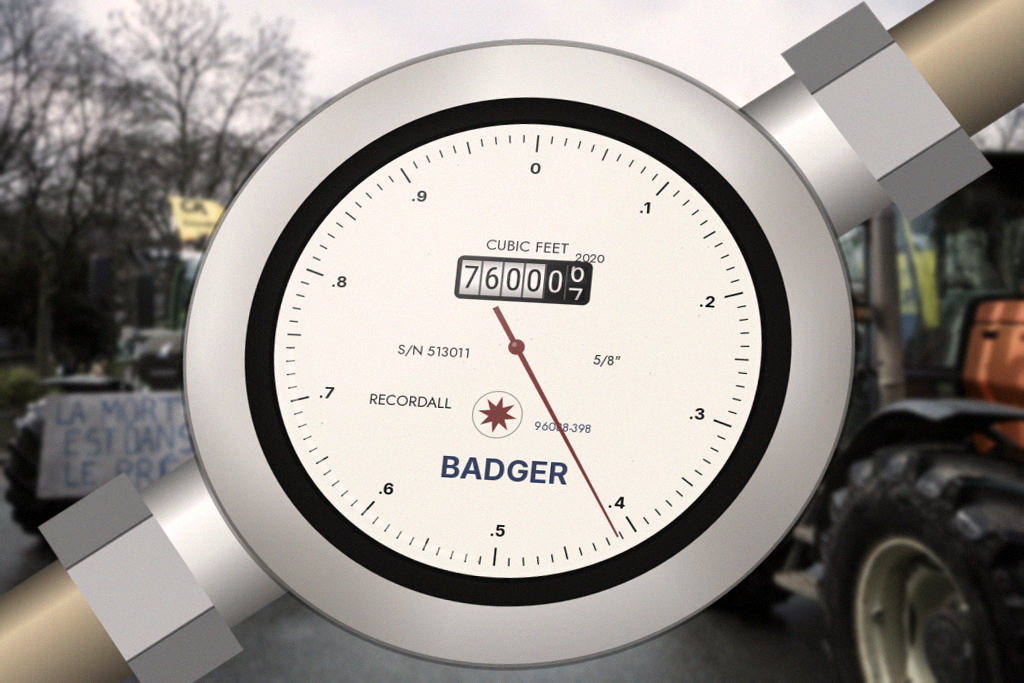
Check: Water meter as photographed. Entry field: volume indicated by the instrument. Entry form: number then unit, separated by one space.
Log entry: 760006.41 ft³
